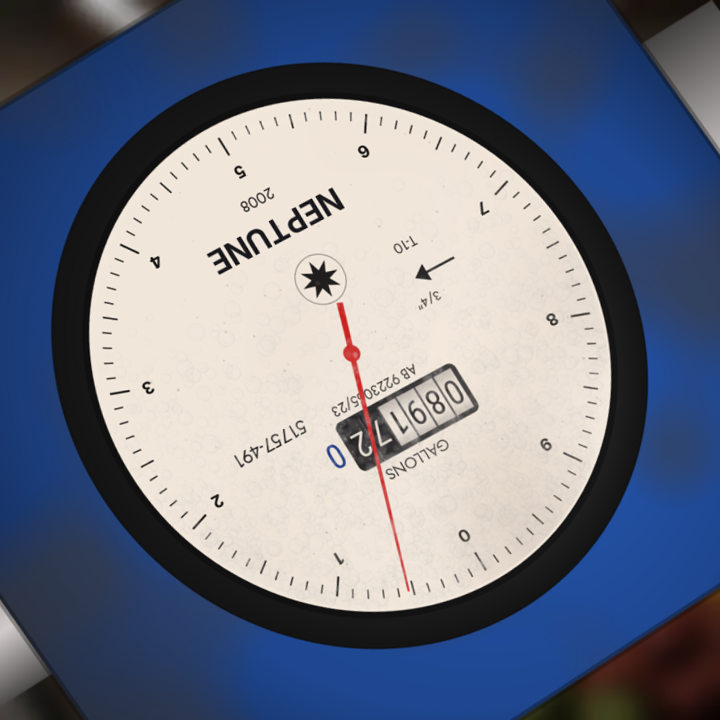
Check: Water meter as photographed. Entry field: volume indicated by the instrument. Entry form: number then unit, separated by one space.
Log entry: 891720.5 gal
